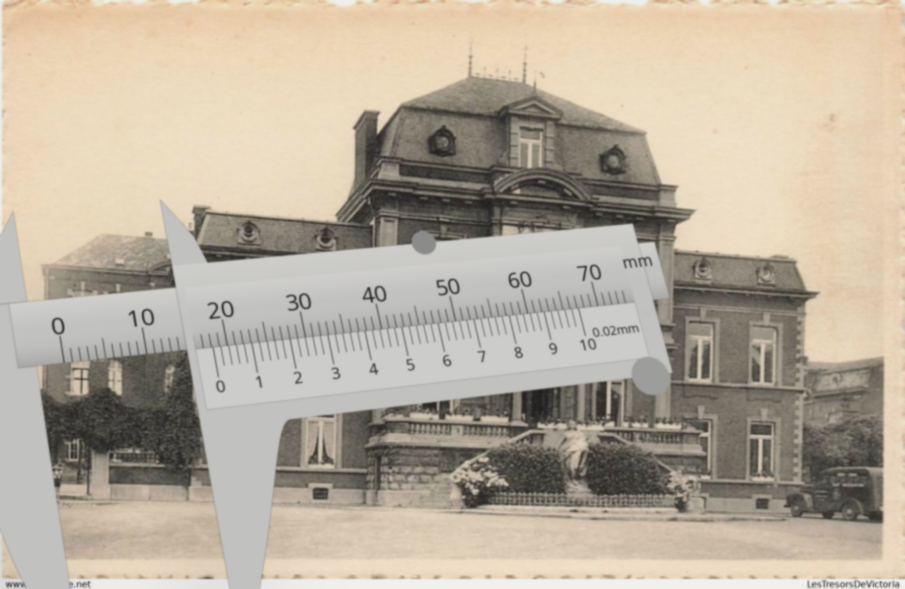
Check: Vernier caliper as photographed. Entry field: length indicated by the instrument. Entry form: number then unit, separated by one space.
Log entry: 18.2 mm
